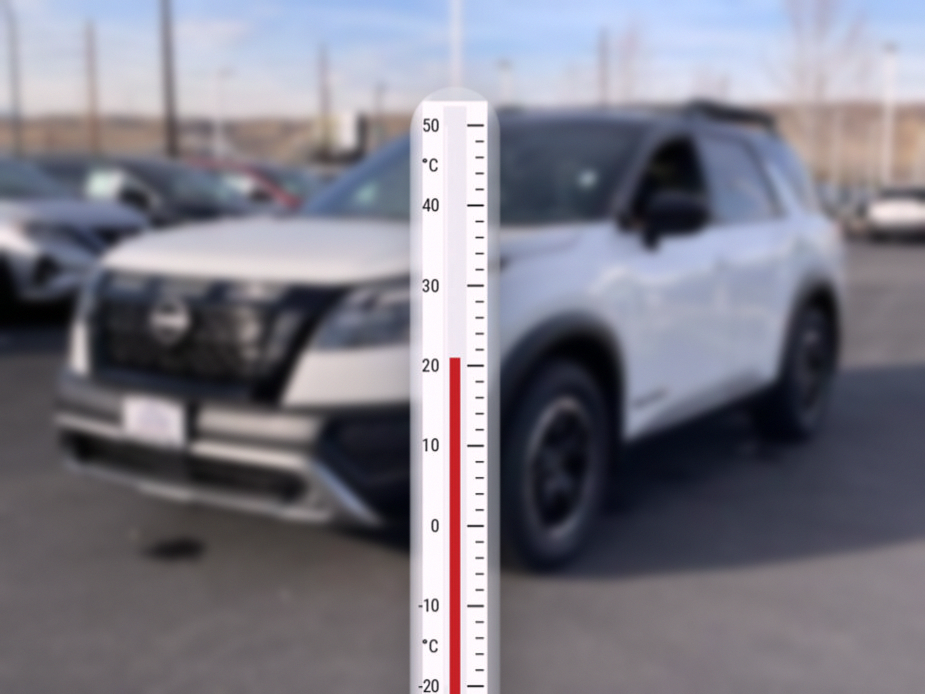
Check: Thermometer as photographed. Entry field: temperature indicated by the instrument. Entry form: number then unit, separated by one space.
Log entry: 21 °C
